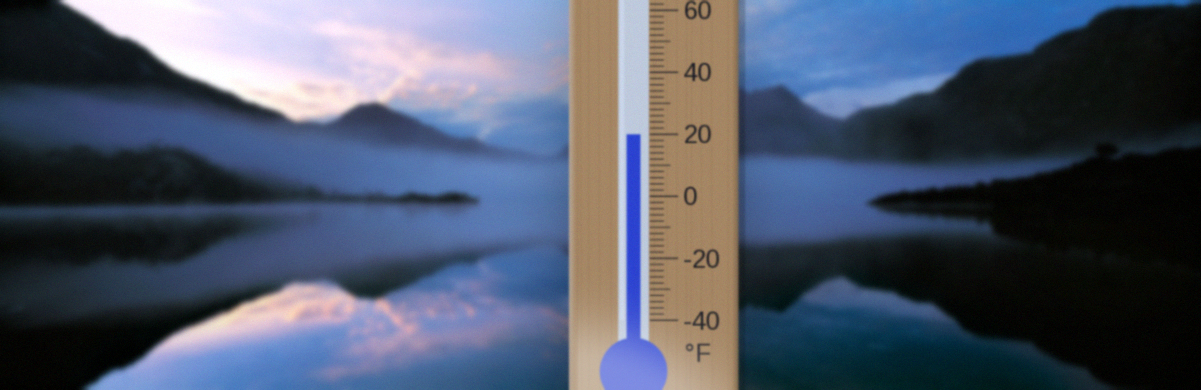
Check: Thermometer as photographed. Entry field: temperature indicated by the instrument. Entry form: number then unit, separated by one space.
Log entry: 20 °F
